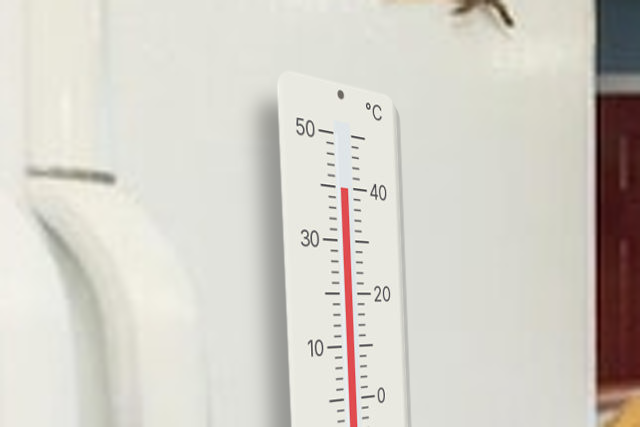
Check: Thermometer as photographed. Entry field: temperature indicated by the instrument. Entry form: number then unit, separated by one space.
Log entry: 40 °C
